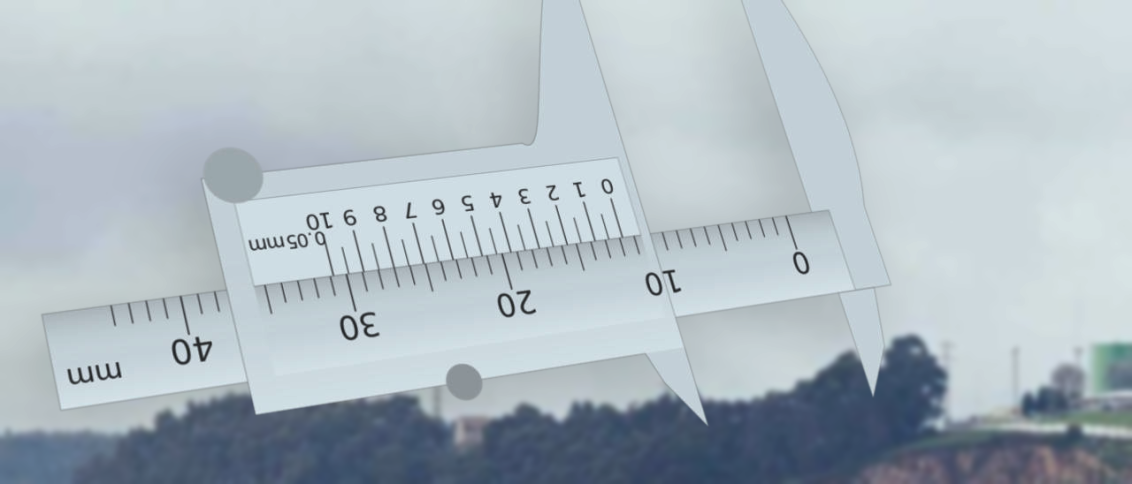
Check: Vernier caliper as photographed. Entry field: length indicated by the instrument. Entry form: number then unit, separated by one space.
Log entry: 11.8 mm
